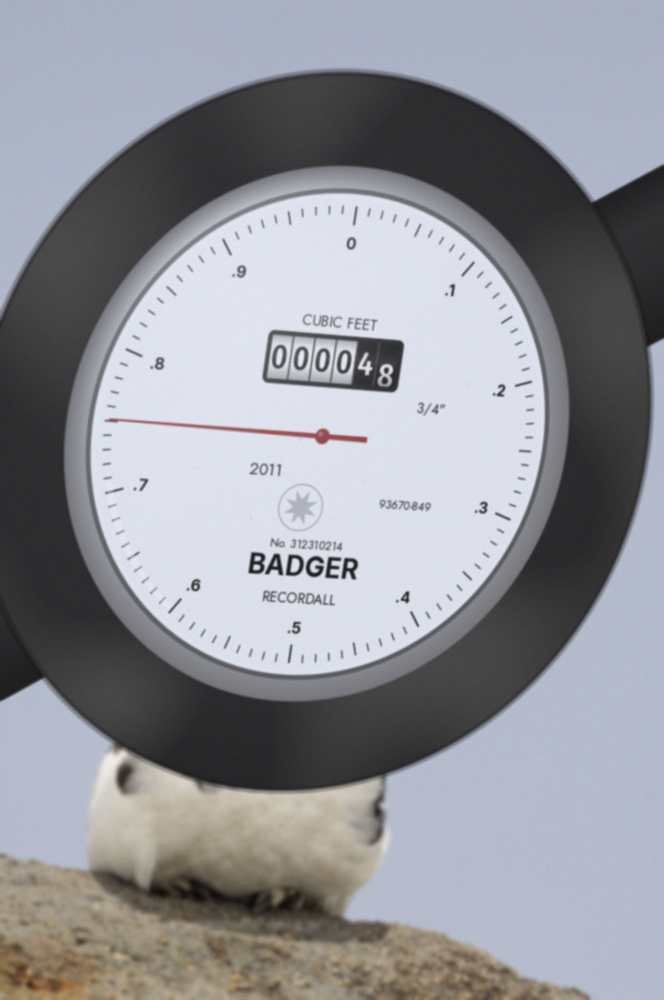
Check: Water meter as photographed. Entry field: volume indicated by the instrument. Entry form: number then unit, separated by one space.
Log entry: 47.75 ft³
